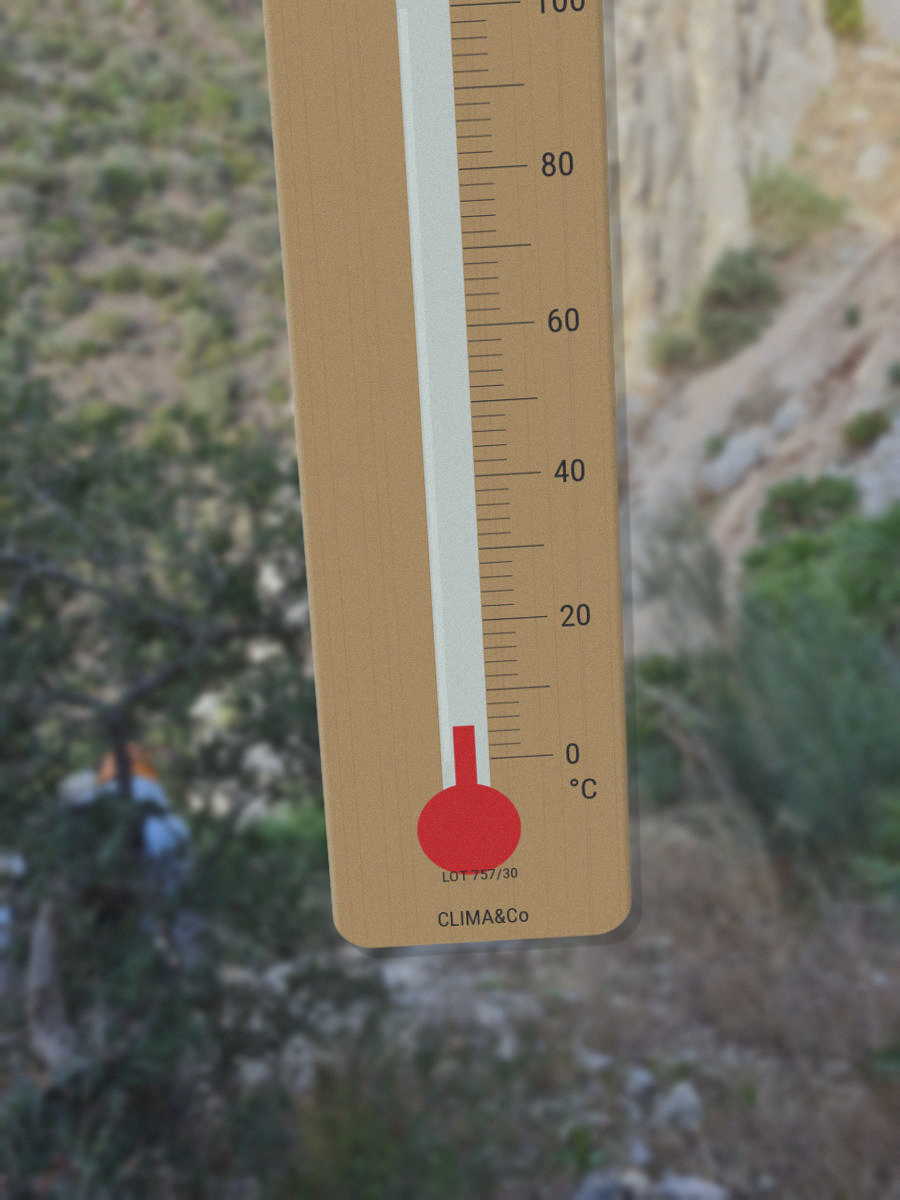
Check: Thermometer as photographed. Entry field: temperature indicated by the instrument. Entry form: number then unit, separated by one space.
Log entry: 5 °C
